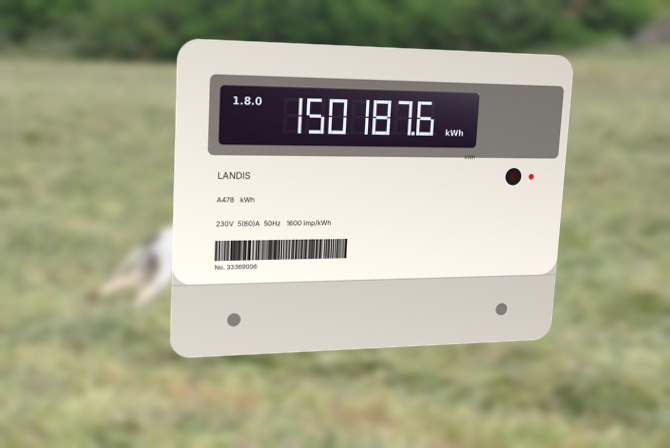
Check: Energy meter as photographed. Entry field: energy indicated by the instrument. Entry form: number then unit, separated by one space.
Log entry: 150187.6 kWh
